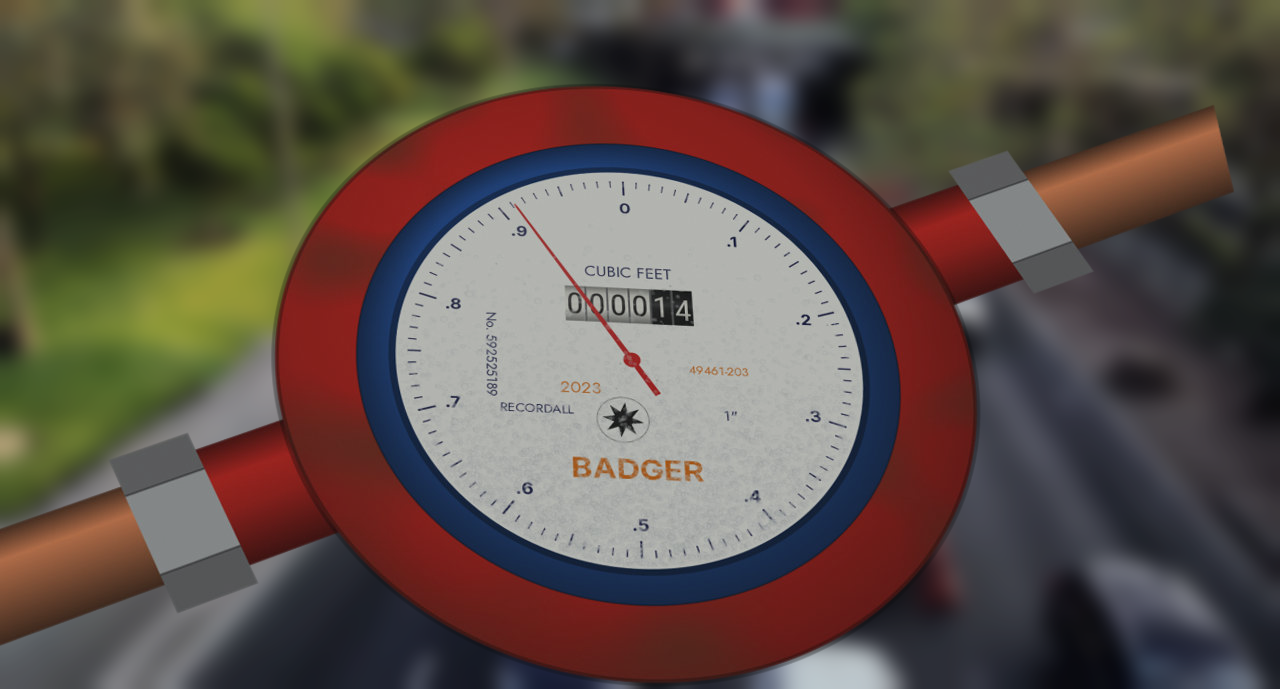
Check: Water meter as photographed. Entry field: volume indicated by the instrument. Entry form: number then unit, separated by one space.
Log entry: 13.91 ft³
